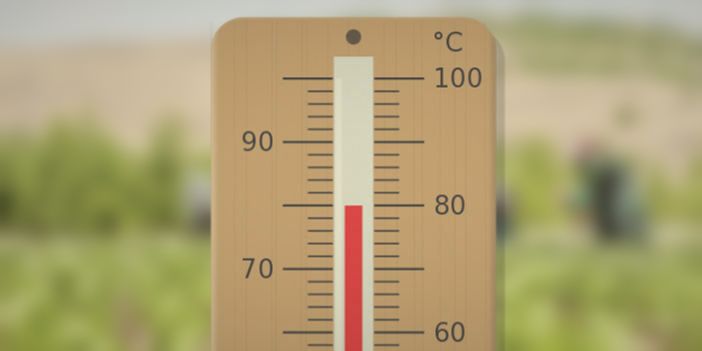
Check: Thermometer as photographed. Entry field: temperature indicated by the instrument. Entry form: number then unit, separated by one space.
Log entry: 80 °C
